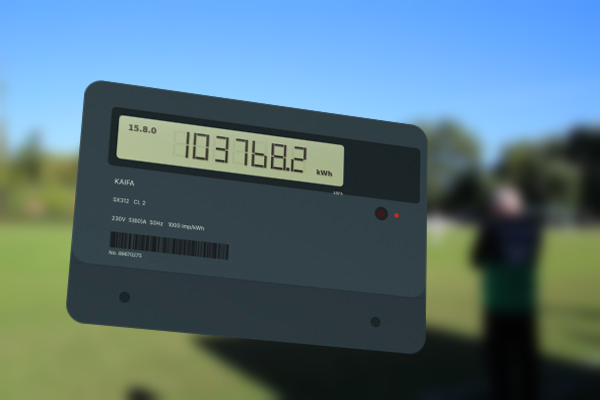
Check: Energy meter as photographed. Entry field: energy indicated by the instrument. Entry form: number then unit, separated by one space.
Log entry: 103768.2 kWh
